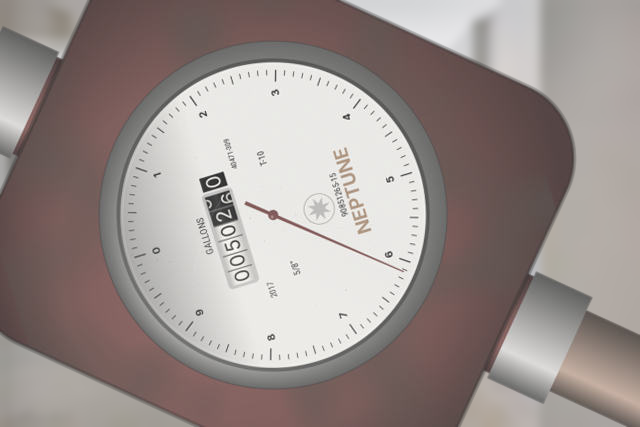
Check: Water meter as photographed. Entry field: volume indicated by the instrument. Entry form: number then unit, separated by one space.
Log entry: 50256.1 gal
